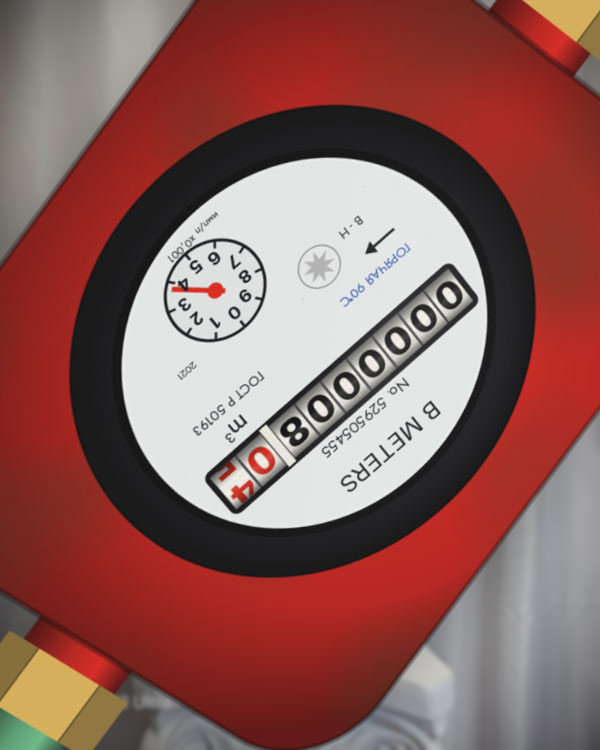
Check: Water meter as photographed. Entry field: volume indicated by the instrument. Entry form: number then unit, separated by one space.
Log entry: 8.043 m³
